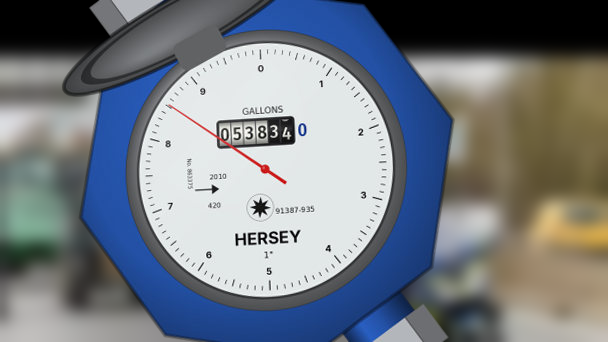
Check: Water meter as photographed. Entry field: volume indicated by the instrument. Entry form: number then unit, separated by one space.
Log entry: 538338.5 gal
